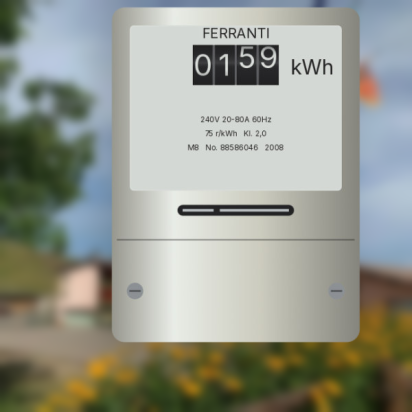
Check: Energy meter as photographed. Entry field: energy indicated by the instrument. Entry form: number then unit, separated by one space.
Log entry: 159 kWh
